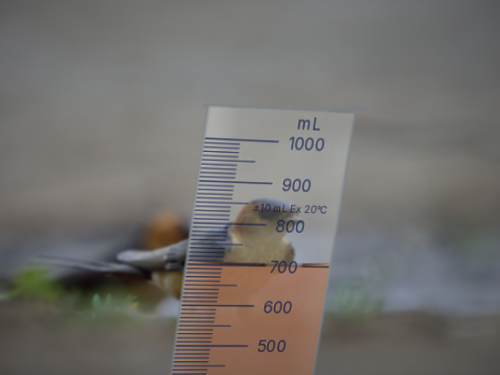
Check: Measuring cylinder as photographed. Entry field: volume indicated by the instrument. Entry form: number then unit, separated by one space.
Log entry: 700 mL
